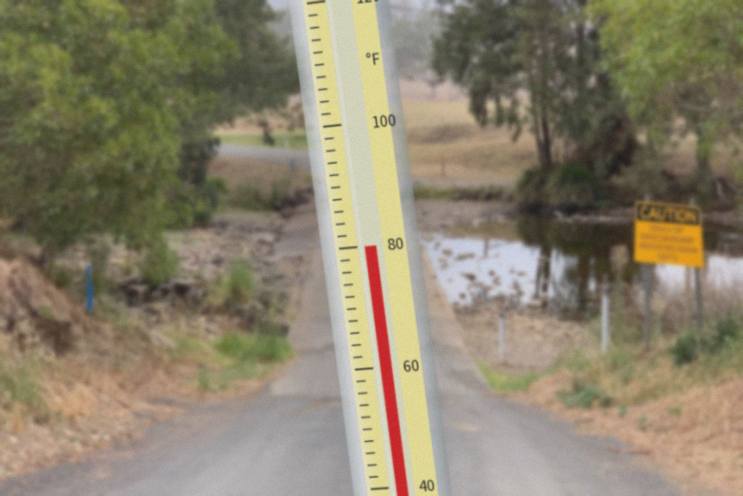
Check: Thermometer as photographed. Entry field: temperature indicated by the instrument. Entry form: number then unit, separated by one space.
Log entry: 80 °F
